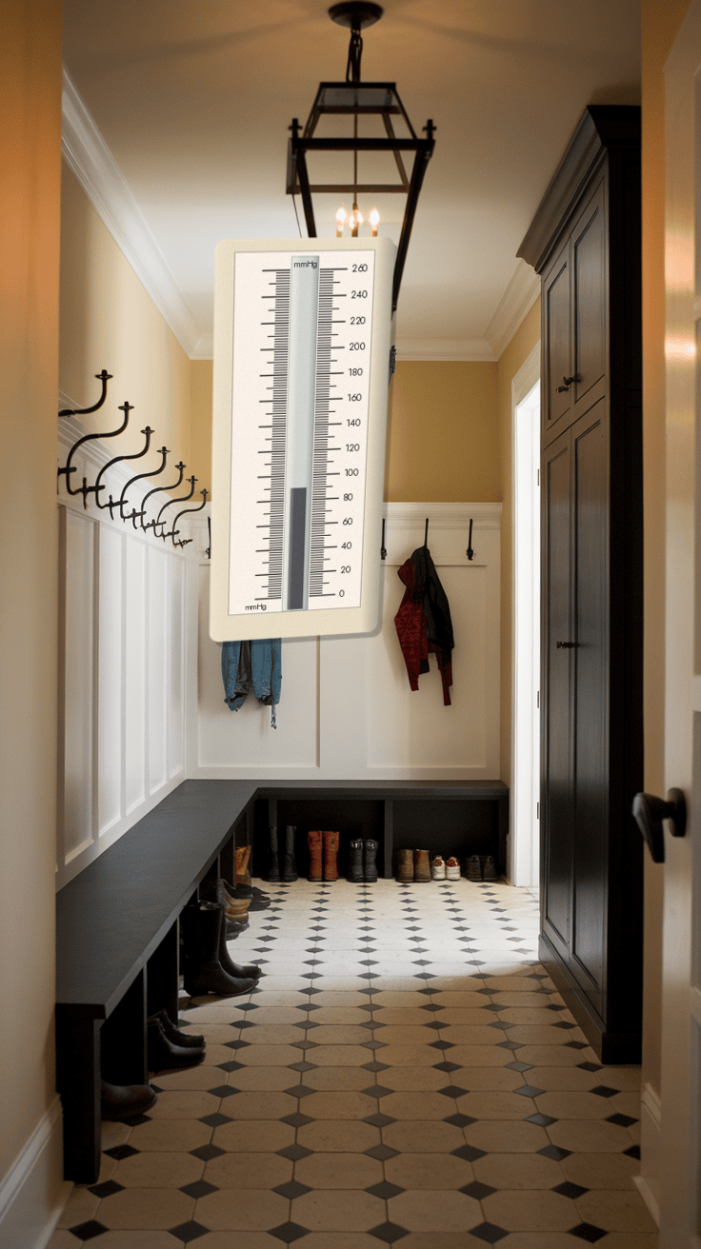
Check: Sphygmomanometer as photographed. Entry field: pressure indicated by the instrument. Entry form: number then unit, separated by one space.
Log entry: 90 mmHg
